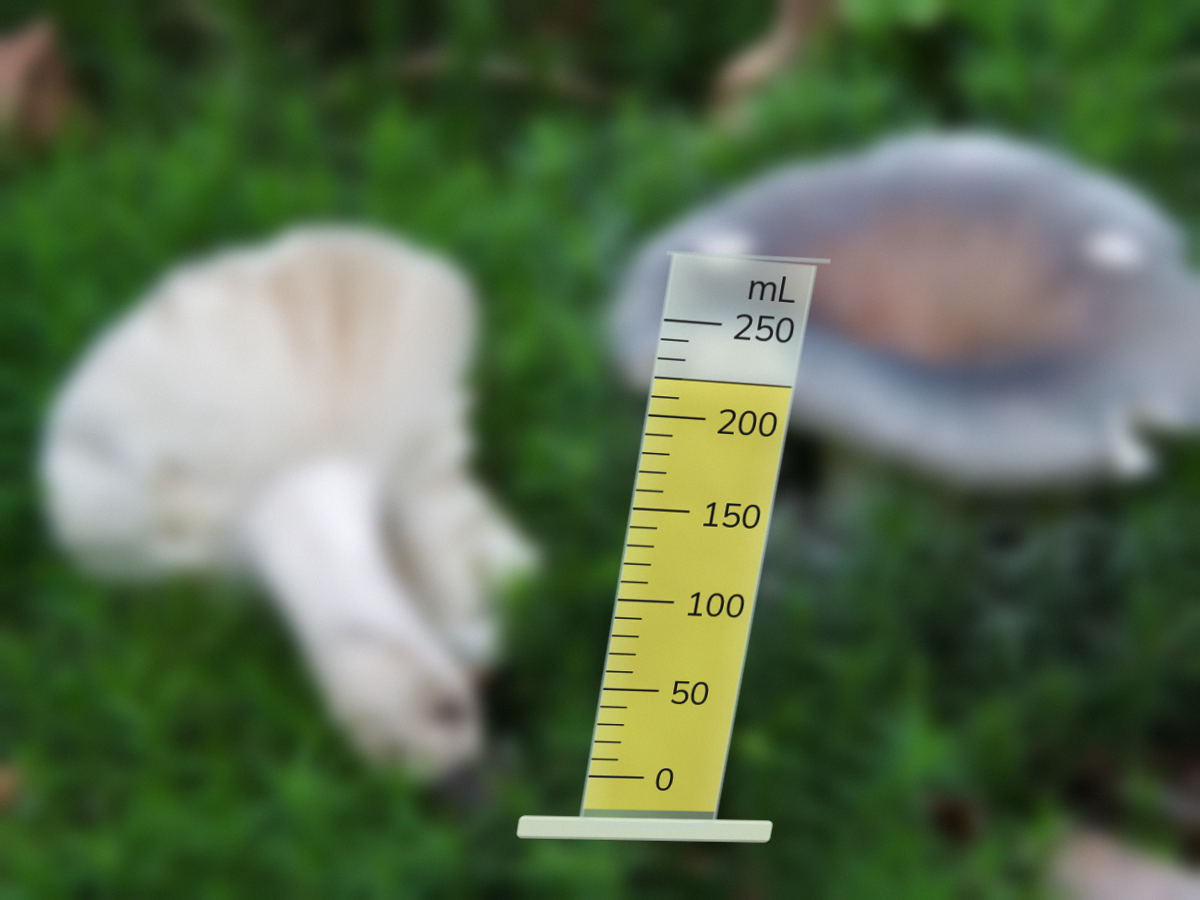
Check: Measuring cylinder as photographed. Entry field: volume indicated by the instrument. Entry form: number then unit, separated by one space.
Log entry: 220 mL
